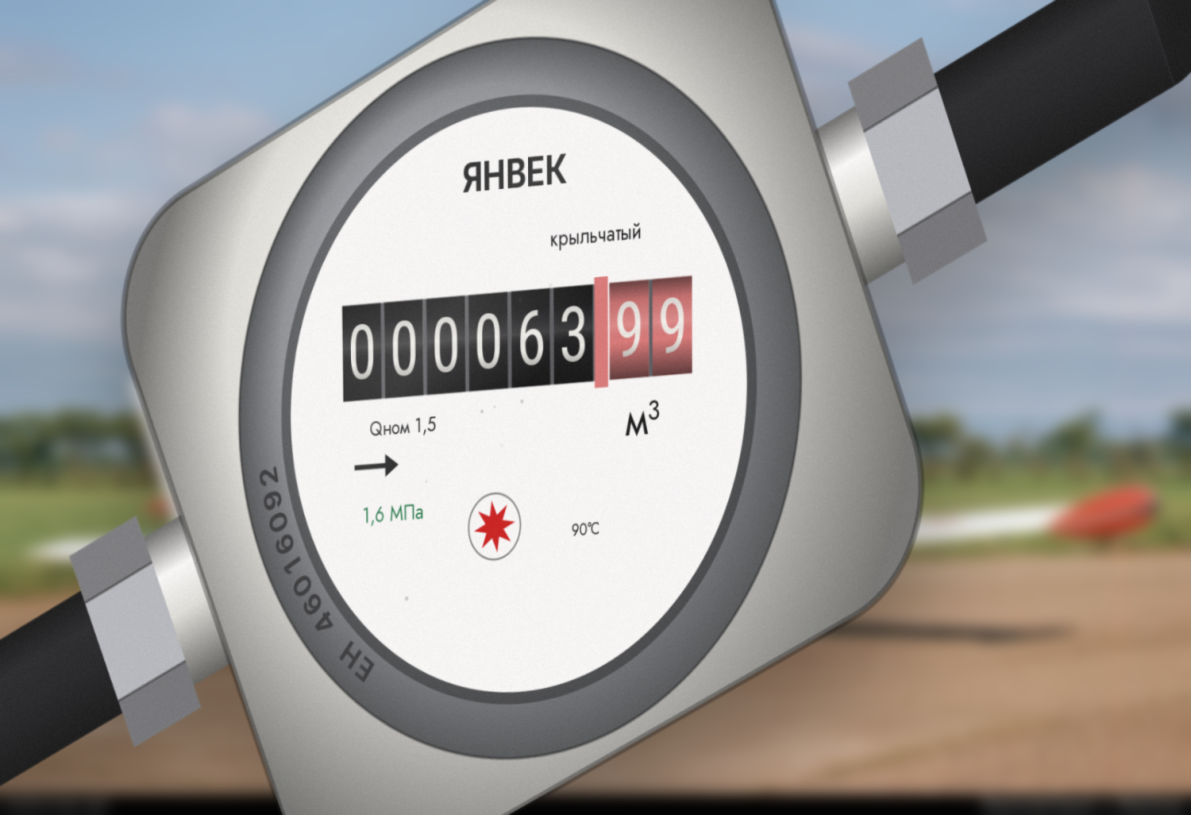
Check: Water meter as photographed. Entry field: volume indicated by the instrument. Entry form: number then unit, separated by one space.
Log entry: 63.99 m³
